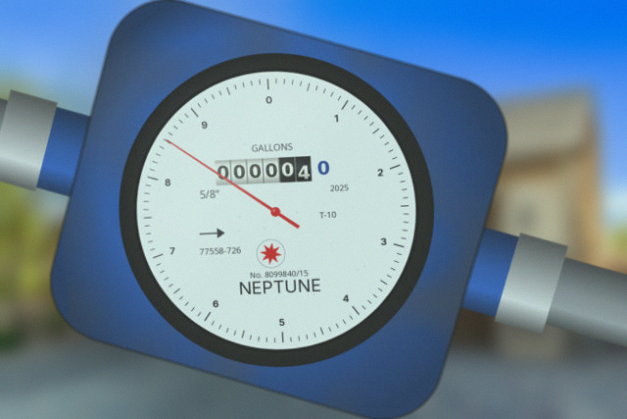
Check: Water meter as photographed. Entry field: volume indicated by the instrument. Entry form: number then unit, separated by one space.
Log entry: 38.5 gal
